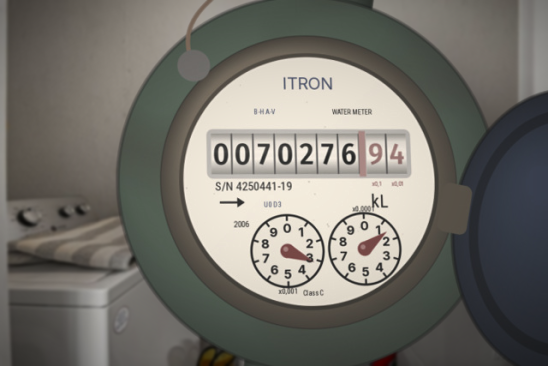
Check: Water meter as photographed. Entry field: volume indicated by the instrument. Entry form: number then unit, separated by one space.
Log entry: 70276.9431 kL
